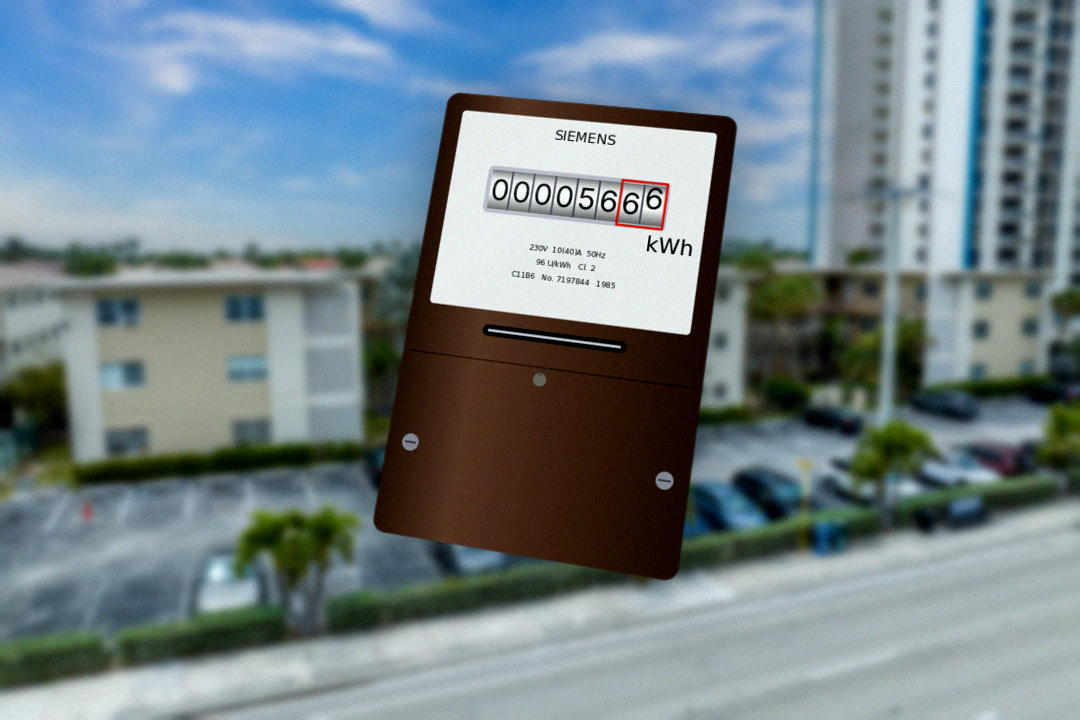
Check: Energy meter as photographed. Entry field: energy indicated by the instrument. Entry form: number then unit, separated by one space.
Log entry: 56.66 kWh
